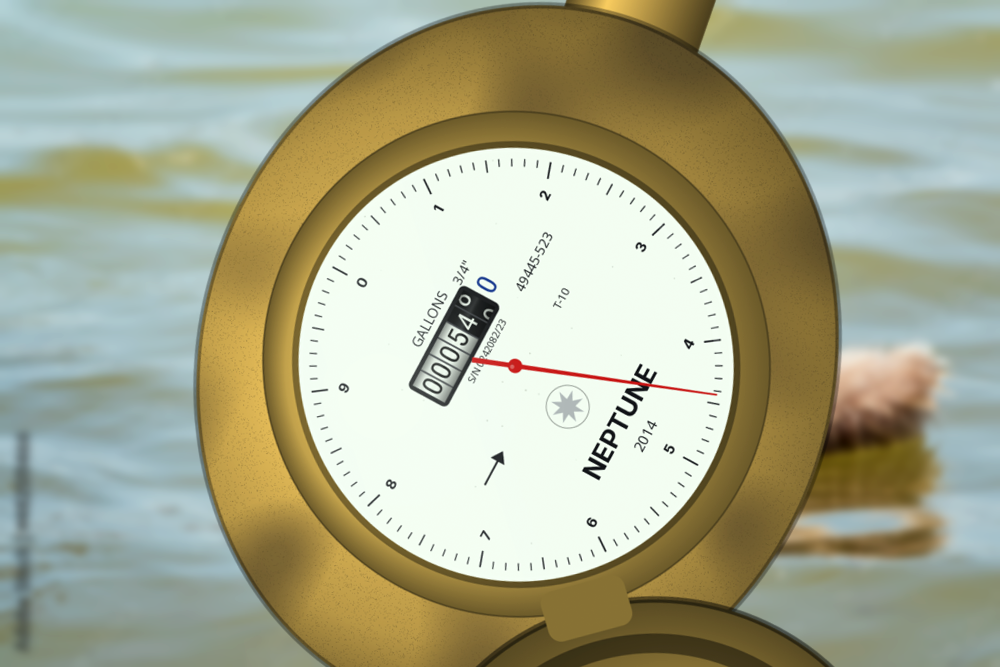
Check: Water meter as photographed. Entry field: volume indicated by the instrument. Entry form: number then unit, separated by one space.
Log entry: 5484.4 gal
